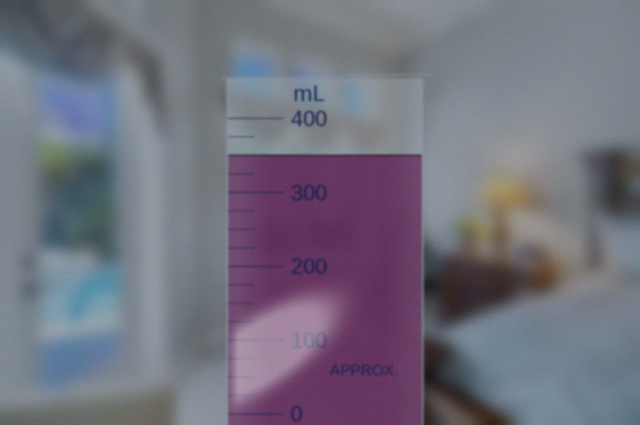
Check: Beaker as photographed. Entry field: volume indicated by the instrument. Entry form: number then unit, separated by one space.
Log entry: 350 mL
